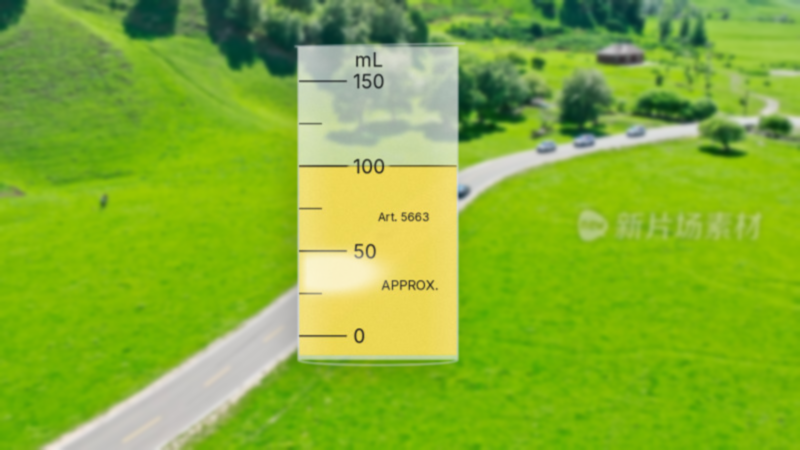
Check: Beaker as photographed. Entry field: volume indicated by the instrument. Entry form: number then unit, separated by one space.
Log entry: 100 mL
